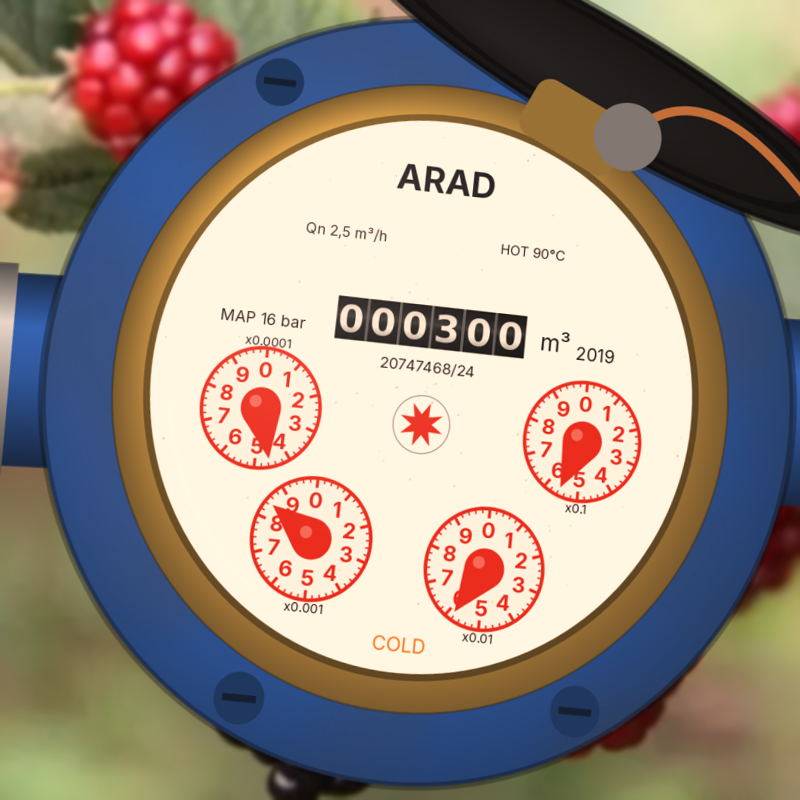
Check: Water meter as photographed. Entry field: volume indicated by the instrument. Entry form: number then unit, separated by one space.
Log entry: 300.5584 m³
